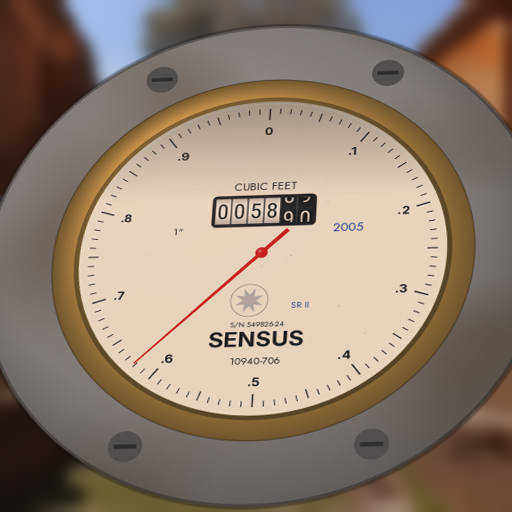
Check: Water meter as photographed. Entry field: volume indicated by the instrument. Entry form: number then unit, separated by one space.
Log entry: 5889.62 ft³
